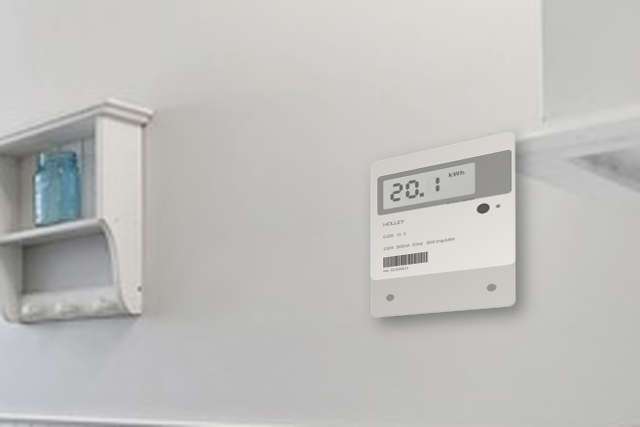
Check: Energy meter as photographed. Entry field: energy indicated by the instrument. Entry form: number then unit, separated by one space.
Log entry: 20.1 kWh
